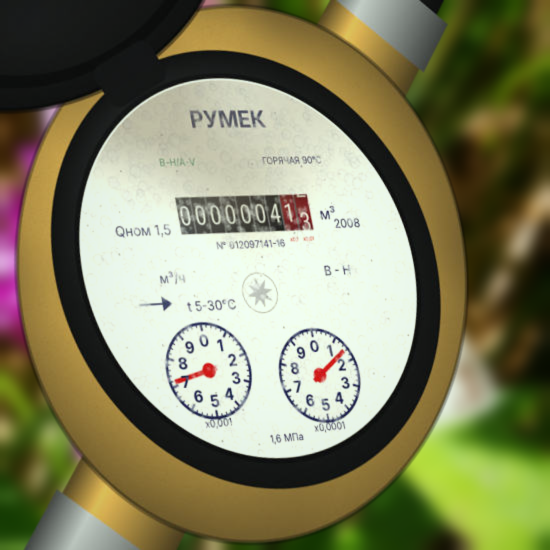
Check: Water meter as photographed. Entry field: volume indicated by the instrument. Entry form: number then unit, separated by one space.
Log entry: 4.1271 m³
